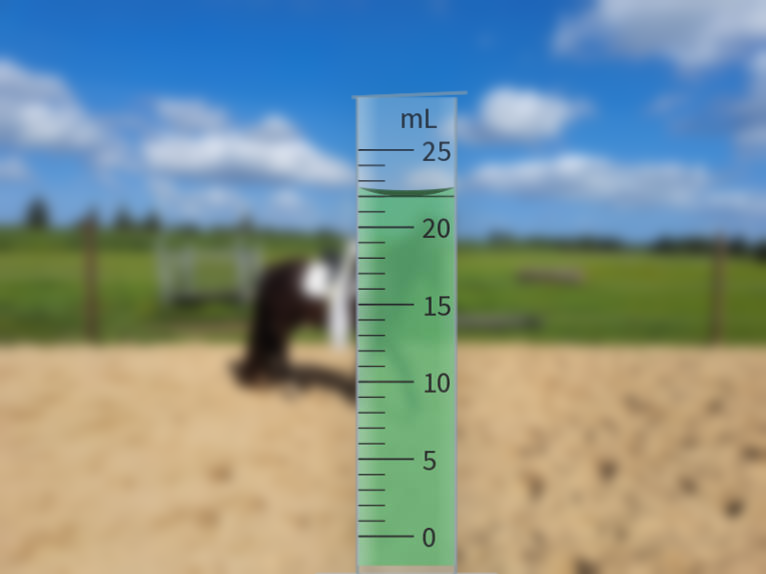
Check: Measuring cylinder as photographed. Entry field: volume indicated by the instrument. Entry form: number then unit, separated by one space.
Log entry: 22 mL
